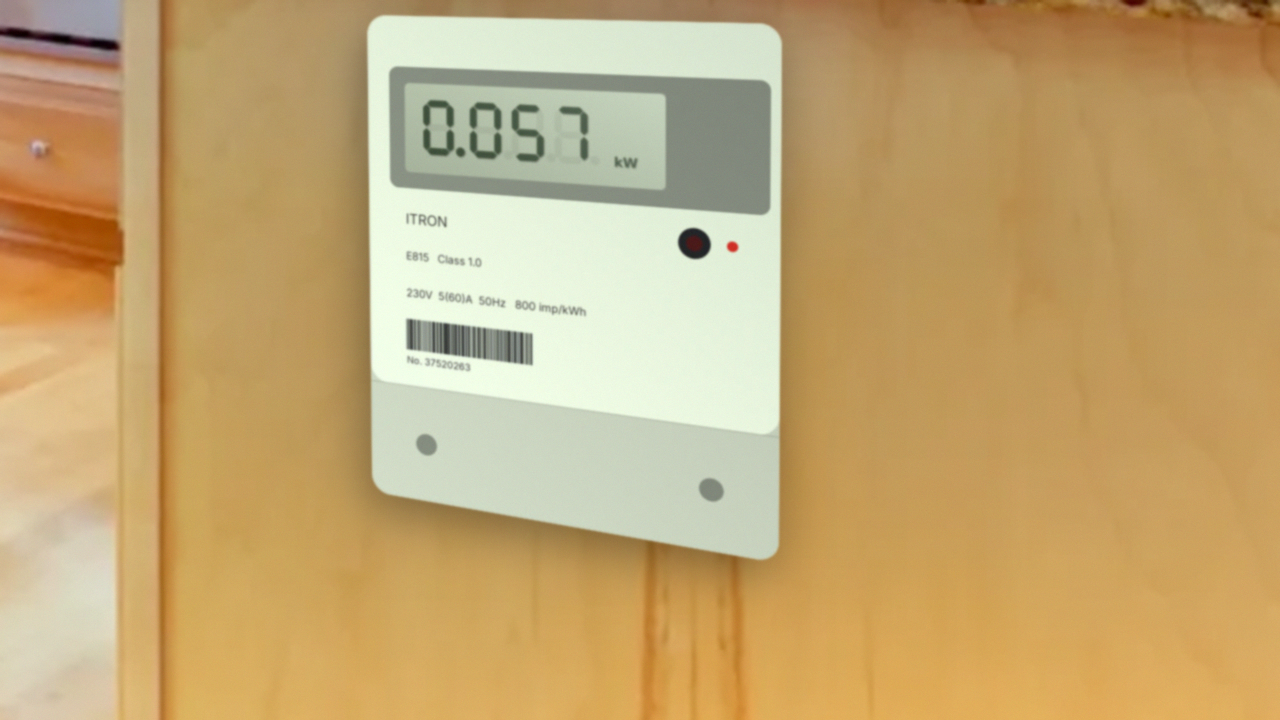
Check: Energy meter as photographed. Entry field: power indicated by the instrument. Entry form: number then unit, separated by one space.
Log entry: 0.057 kW
